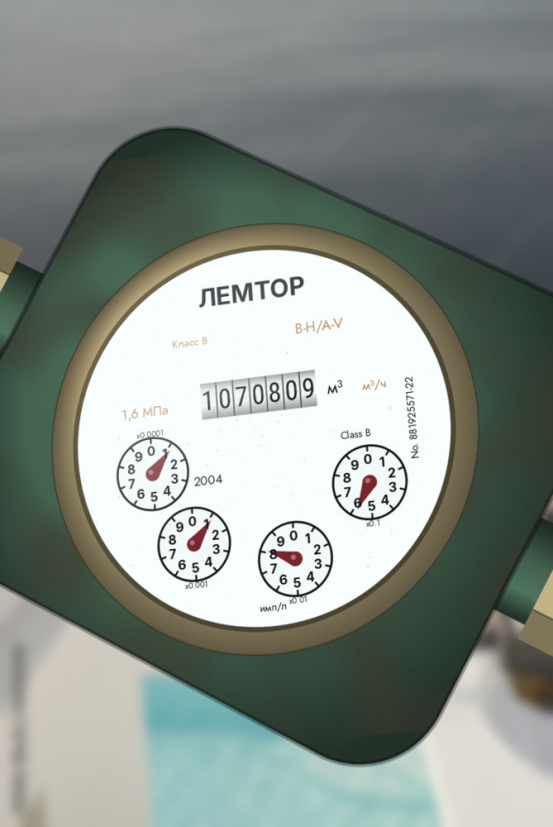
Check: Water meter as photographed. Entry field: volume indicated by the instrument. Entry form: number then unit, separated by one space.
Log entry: 1070809.5811 m³
